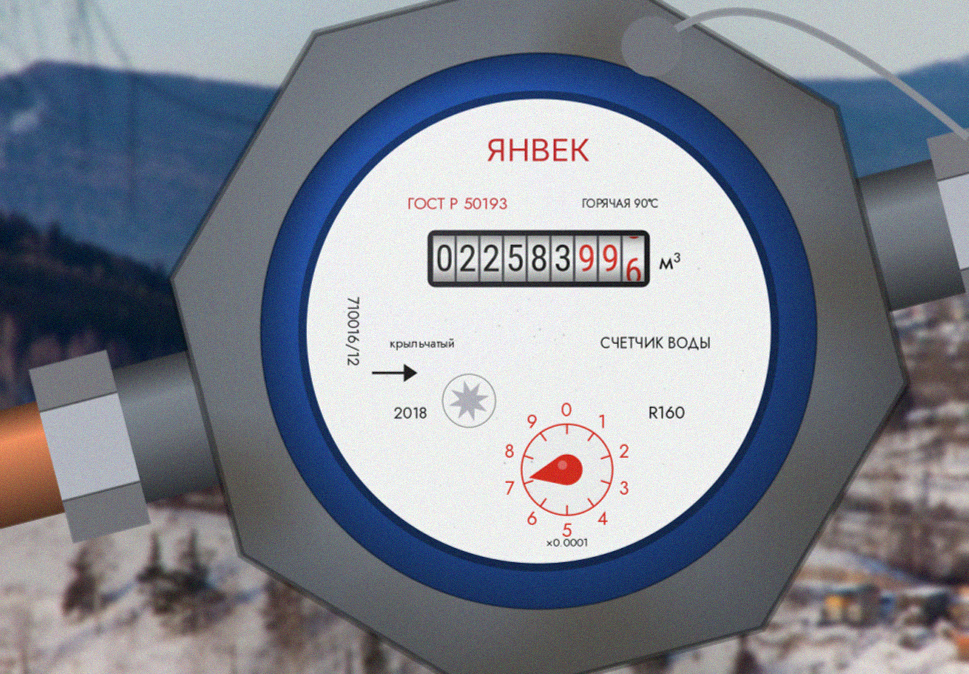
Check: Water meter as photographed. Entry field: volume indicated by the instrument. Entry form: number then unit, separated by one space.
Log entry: 22583.9957 m³
